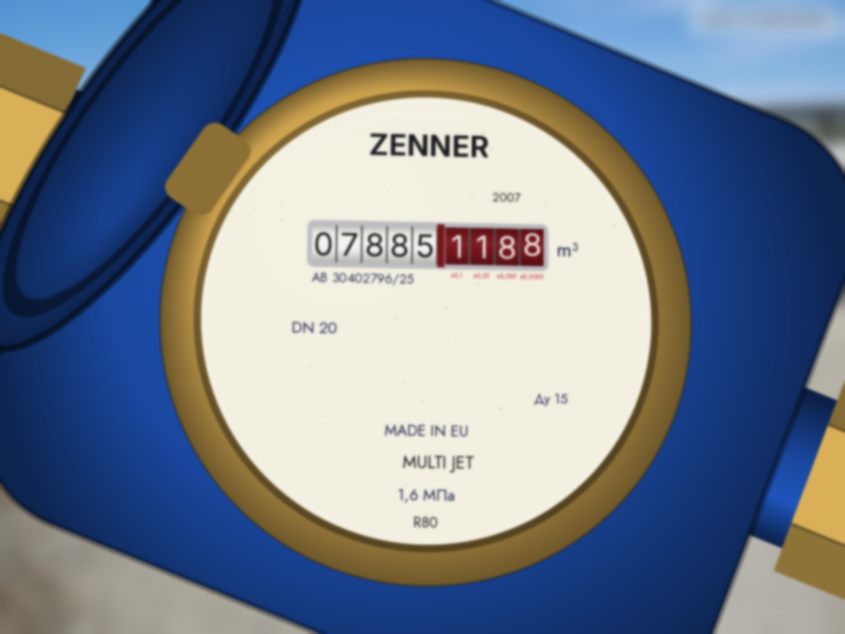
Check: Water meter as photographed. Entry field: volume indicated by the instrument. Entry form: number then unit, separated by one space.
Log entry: 7885.1188 m³
